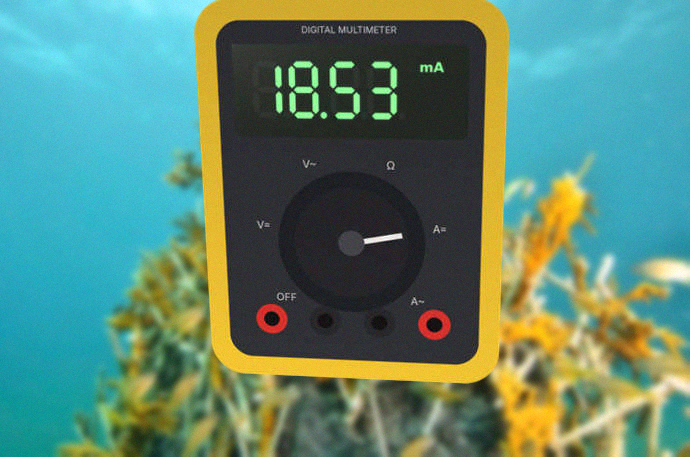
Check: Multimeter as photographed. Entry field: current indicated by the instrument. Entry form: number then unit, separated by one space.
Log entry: 18.53 mA
